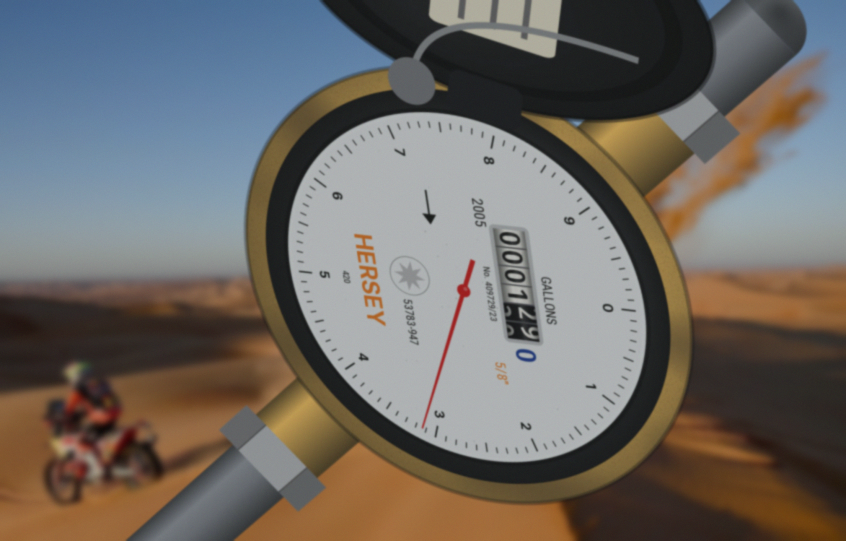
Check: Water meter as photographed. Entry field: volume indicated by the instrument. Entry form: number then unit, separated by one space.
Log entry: 1293.1 gal
